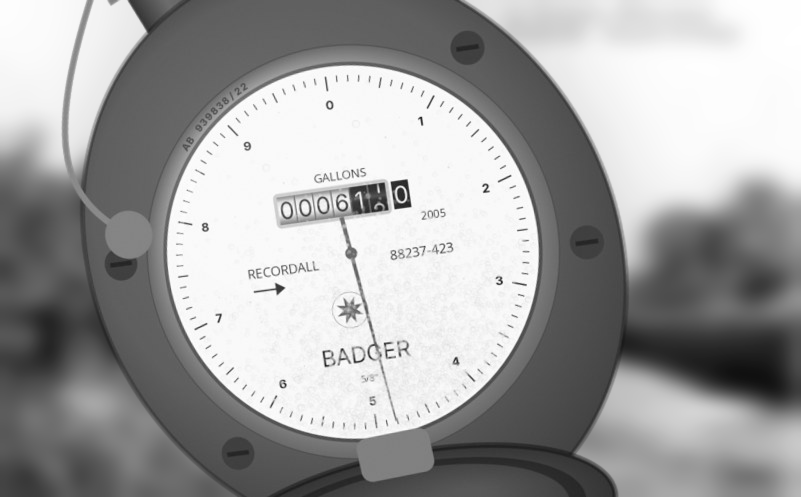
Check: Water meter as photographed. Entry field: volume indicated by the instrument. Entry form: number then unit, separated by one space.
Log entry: 6114.8 gal
